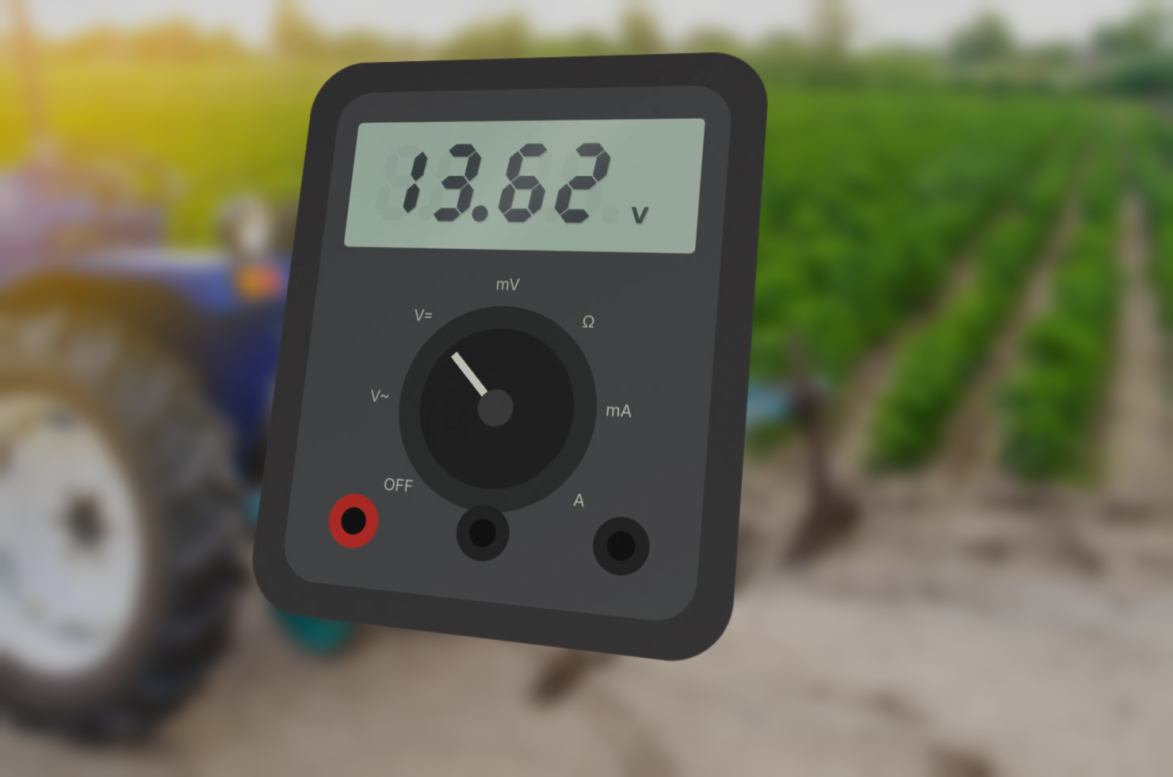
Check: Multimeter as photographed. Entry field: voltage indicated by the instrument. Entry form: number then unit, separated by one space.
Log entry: 13.62 V
